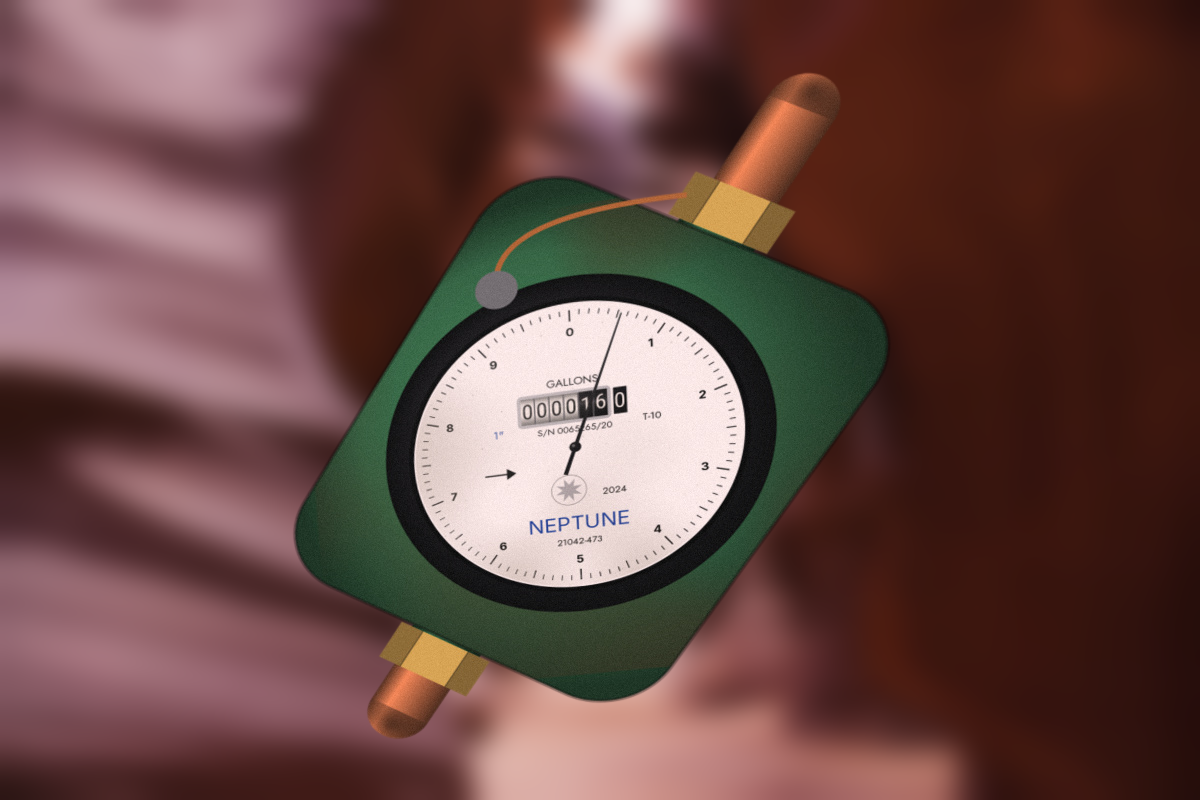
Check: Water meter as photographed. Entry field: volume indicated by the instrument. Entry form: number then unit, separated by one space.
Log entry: 160.5 gal
